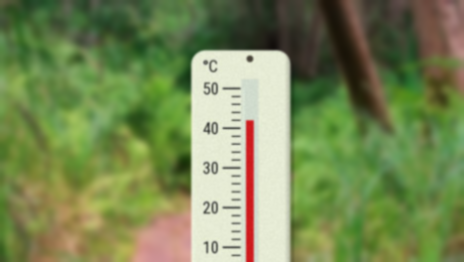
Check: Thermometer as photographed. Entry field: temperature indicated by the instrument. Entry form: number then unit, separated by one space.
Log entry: 42 °C
